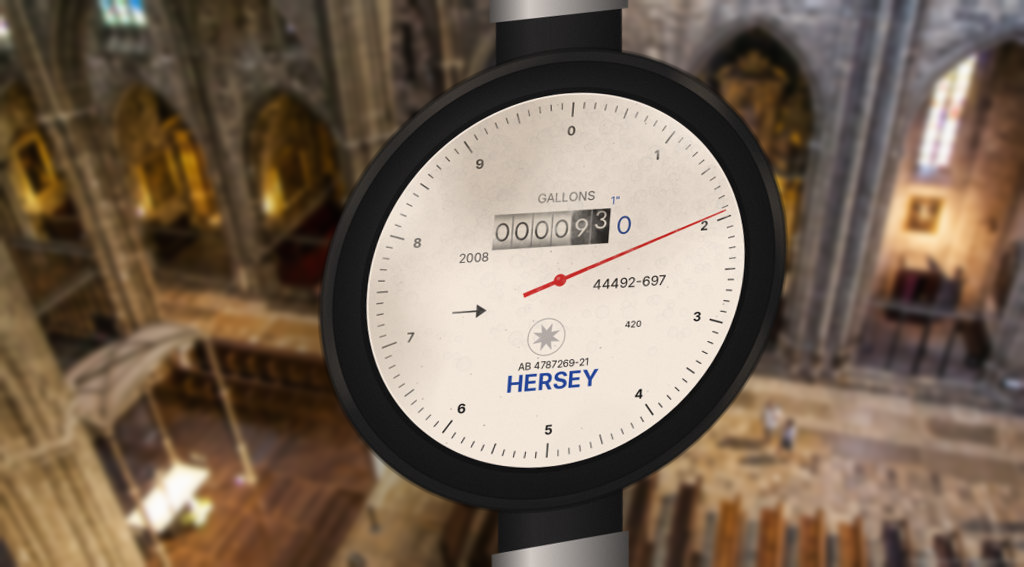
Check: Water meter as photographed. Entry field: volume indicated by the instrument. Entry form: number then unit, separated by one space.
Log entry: 931.9 gal
